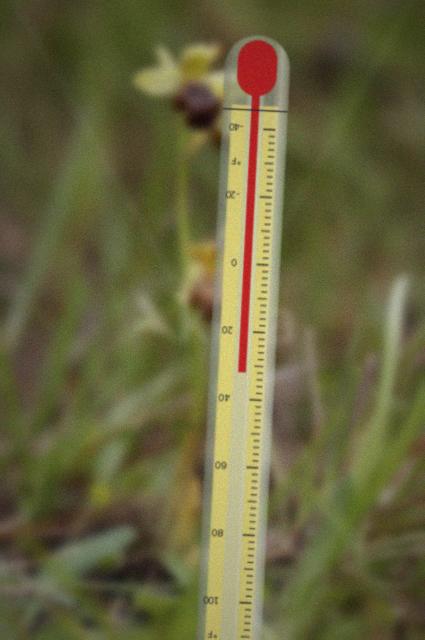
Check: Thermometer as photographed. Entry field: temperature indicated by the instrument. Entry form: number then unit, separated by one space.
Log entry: 32 °F
